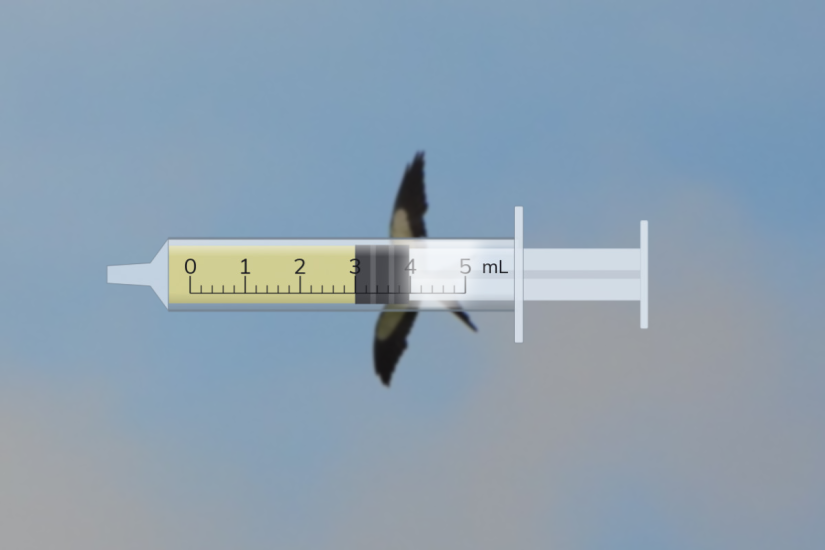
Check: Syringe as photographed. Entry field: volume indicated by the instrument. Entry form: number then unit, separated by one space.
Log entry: 3 mL
